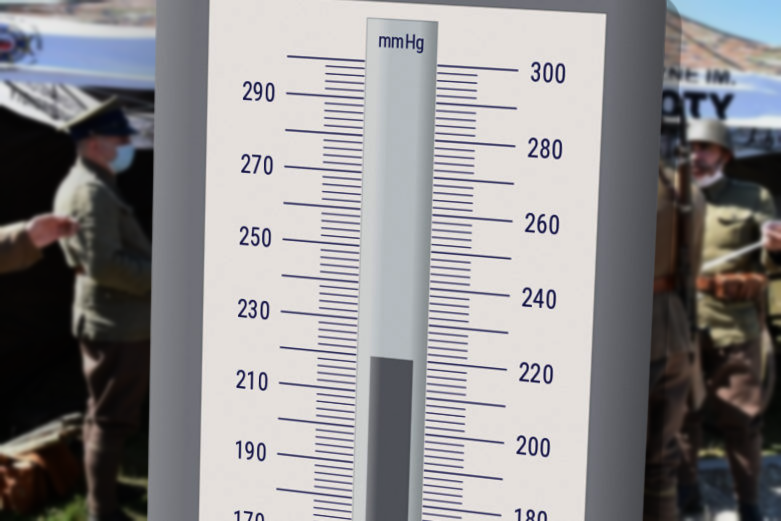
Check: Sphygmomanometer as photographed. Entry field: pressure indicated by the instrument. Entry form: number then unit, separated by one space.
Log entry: 220 mmHg
